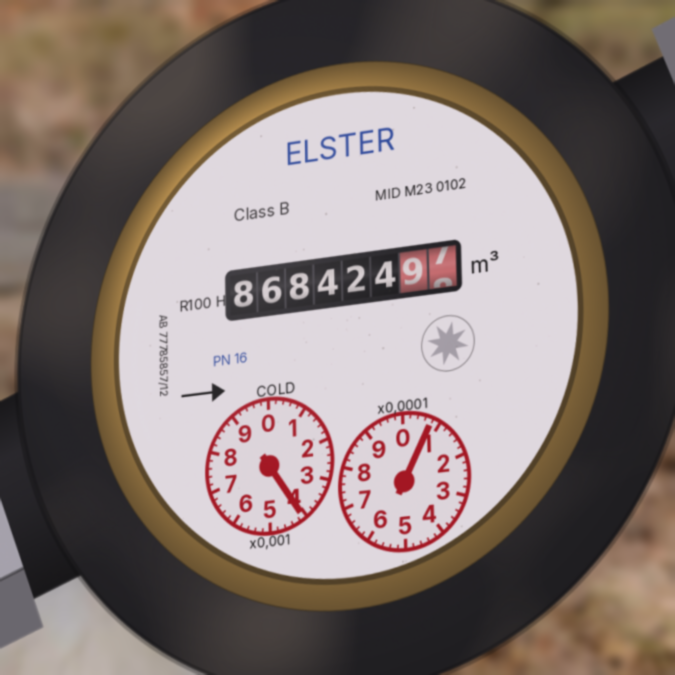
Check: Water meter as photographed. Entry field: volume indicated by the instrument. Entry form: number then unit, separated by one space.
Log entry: 868424.9740 m³
